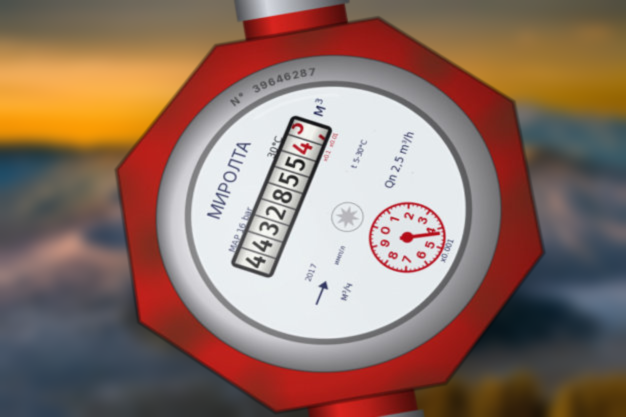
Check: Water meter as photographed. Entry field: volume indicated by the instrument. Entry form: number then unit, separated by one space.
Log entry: 4432855.434 m³
